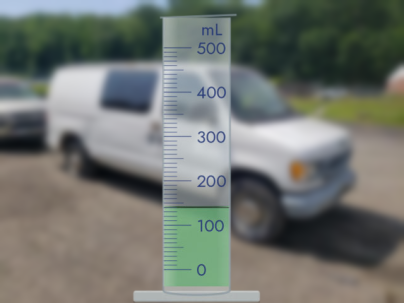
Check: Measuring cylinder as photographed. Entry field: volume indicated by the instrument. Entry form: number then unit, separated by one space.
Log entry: 140 mL
